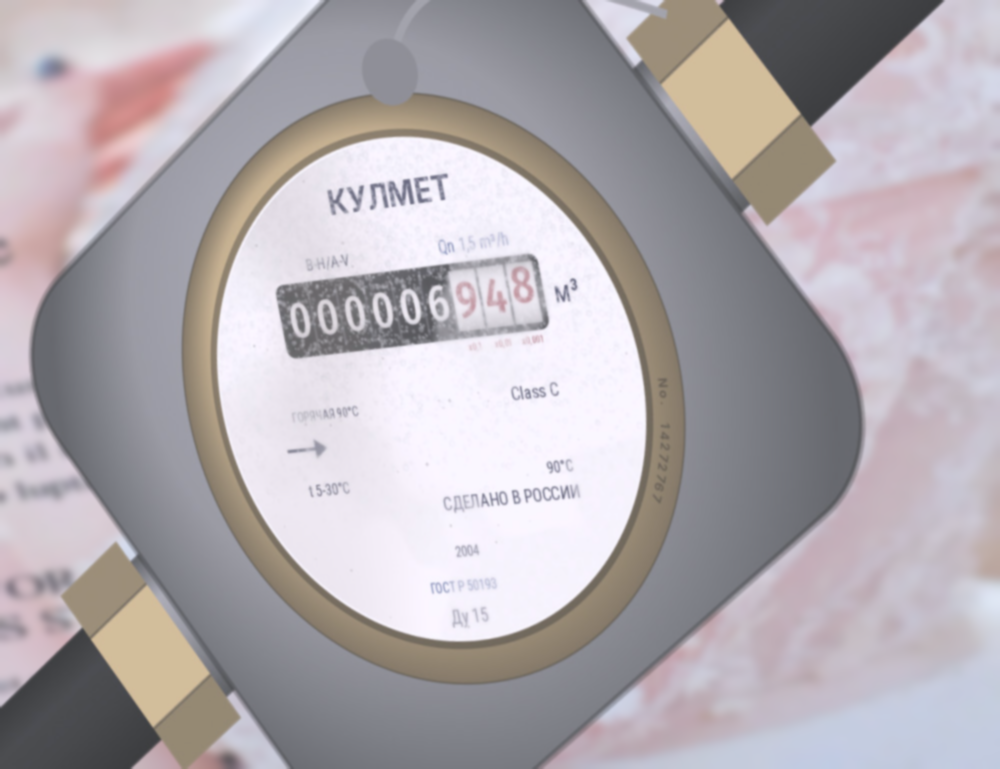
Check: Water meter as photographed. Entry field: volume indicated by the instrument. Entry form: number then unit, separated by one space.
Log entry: 6.948 m³
